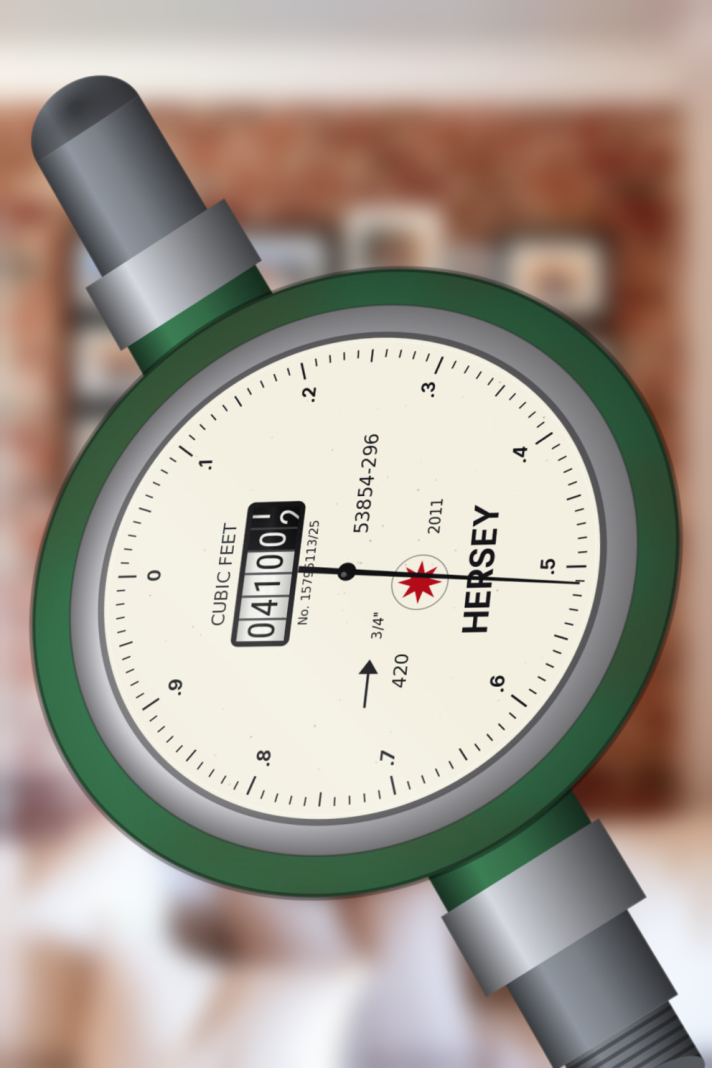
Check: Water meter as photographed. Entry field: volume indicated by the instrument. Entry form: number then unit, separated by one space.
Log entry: 41001.51 ft³
